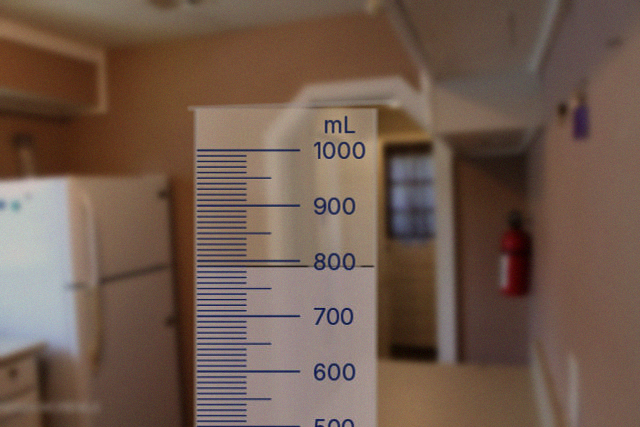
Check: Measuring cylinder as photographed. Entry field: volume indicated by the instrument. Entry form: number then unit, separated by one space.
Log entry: 790 mL
